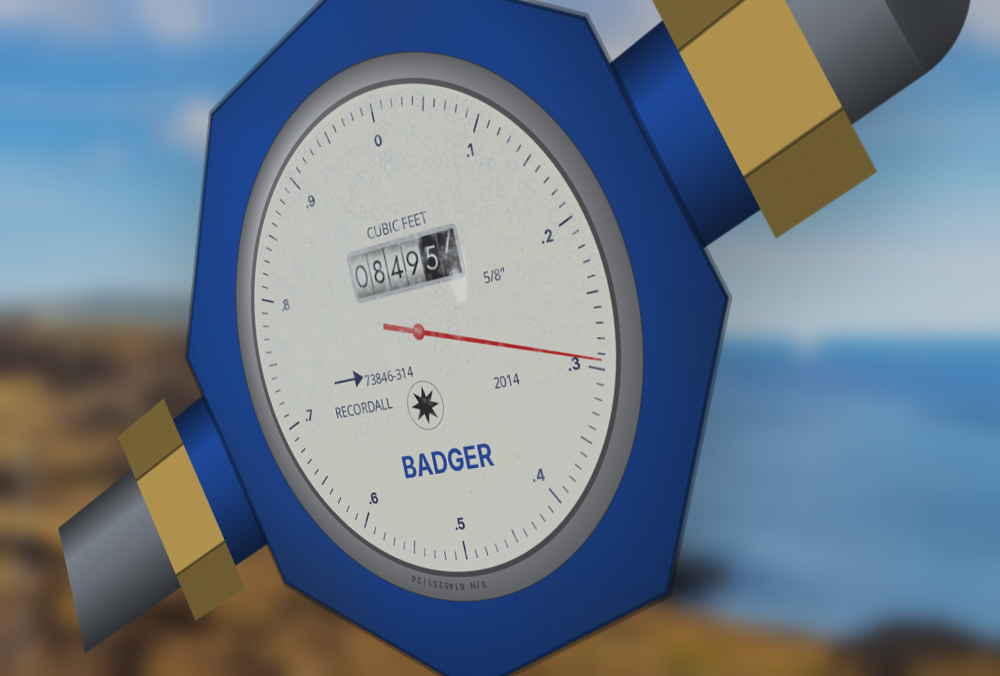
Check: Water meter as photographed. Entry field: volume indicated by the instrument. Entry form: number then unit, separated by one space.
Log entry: 84957.29 ft³
